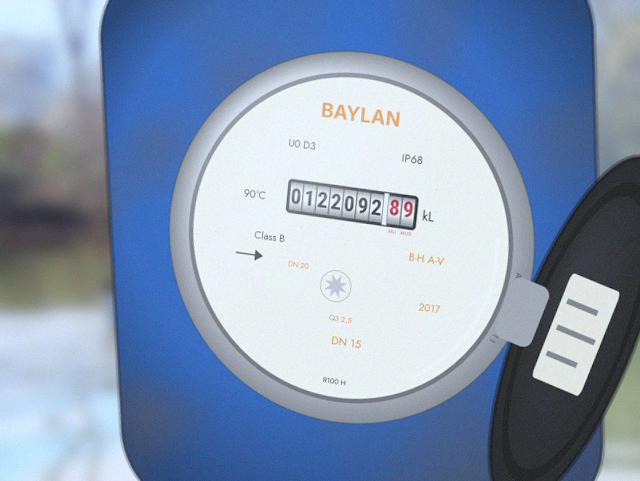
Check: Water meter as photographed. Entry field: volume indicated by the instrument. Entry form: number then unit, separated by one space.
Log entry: 122092.89 kL
